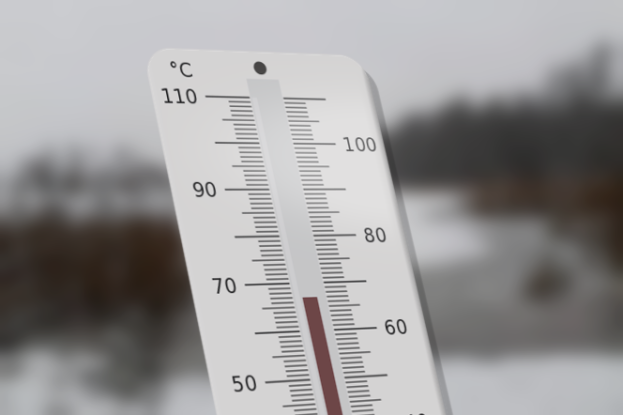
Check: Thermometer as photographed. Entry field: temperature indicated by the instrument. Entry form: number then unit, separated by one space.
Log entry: 67 °C
